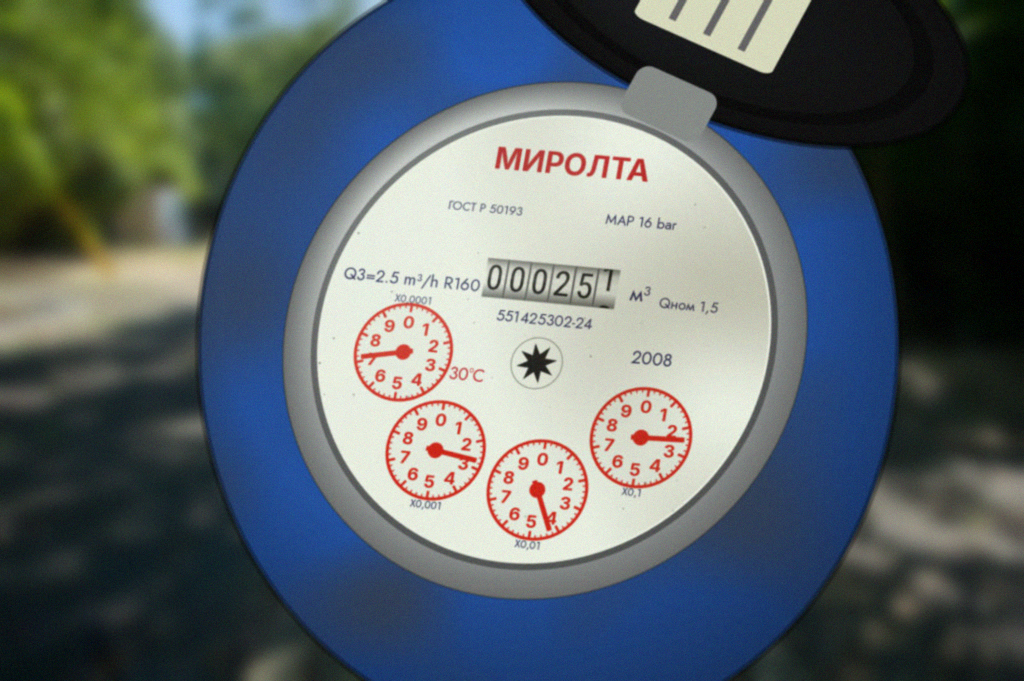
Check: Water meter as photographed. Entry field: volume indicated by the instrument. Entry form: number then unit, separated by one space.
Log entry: 251.2427 m³
